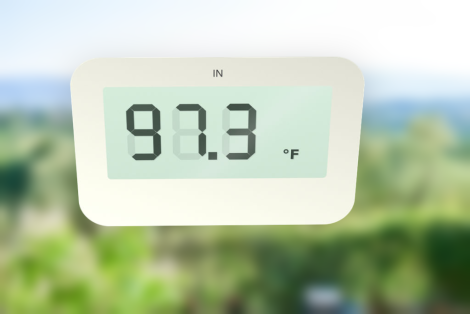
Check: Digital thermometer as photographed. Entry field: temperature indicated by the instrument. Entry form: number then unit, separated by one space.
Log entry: 97.3 °F
